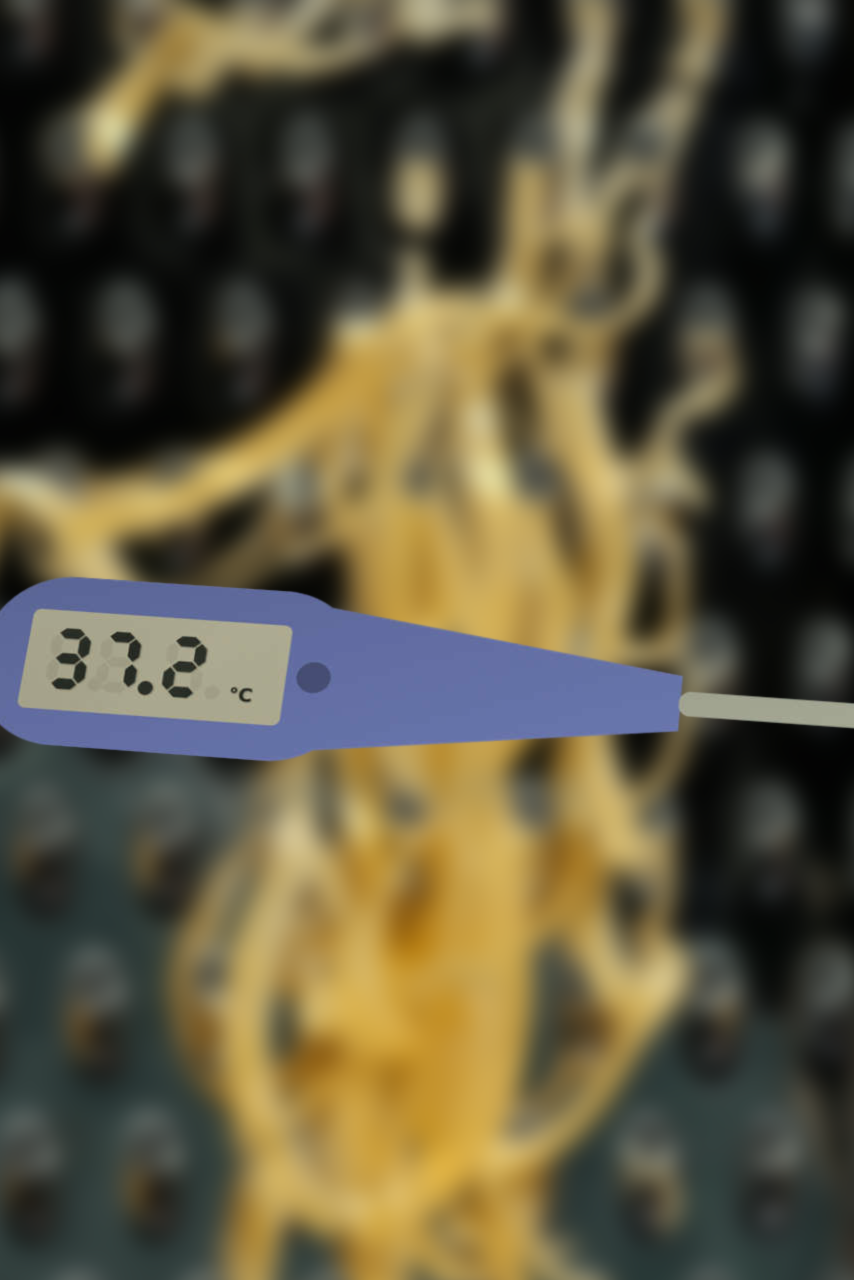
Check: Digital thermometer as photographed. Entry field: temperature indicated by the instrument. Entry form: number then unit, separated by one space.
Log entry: 37.2 °C
